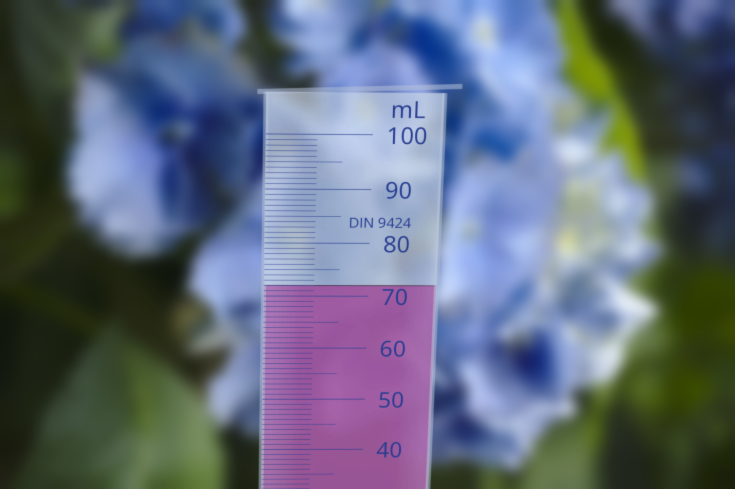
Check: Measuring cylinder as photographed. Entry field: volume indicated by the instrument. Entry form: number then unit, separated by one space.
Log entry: 72 mL
